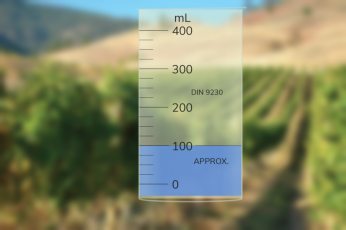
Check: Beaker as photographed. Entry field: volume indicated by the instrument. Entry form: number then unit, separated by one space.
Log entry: 100 mL
